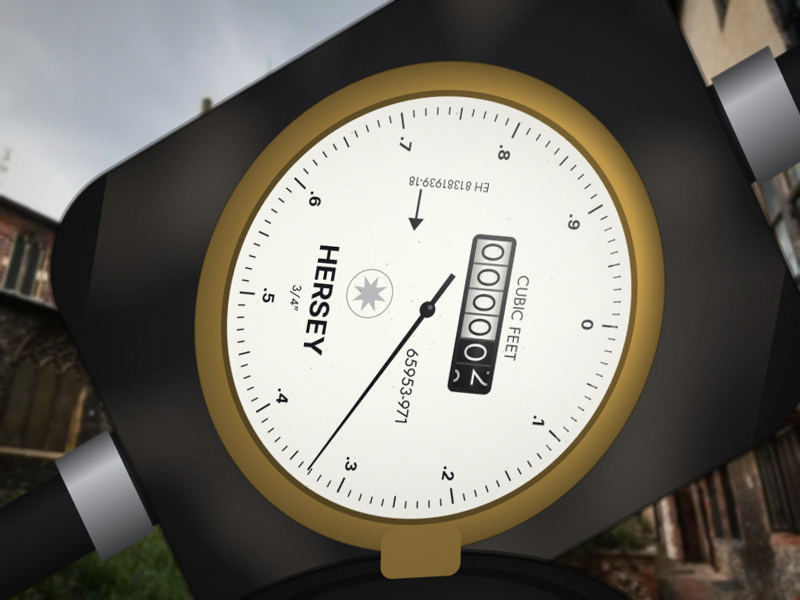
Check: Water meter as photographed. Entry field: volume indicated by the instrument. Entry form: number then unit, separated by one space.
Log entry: 2.33 ft³
